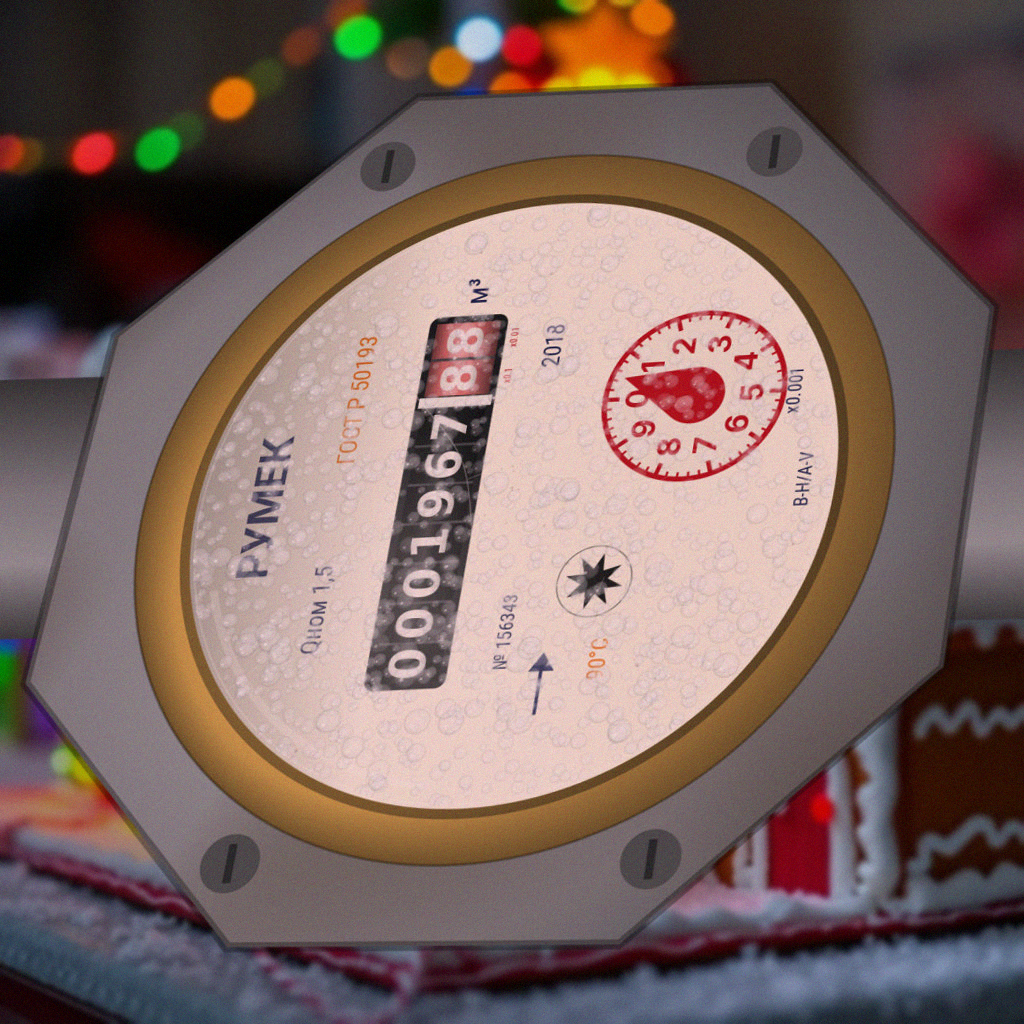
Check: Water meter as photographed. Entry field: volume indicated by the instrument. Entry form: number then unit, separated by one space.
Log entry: 1967.880 m³
